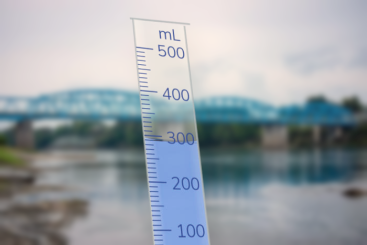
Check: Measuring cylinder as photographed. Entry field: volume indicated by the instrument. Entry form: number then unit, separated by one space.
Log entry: 290 mL
